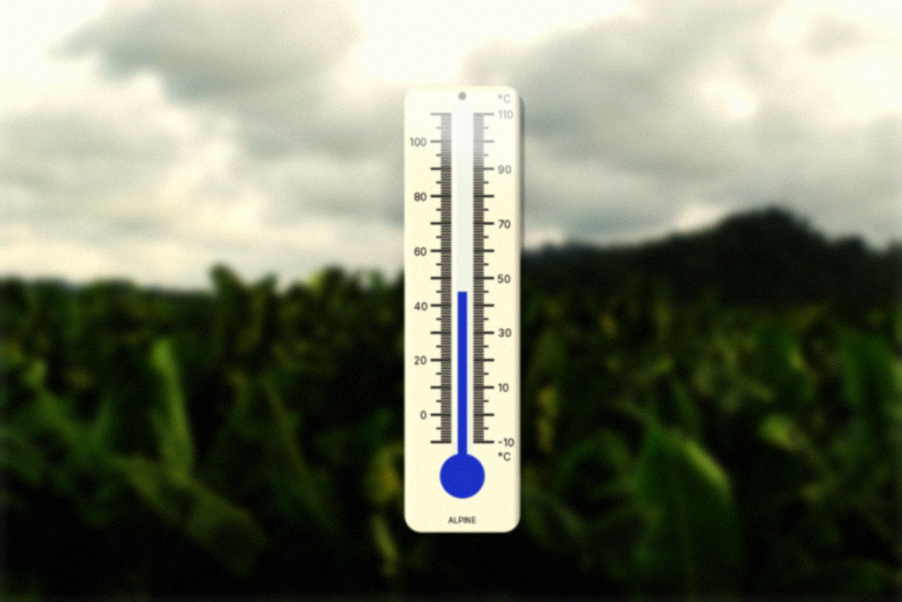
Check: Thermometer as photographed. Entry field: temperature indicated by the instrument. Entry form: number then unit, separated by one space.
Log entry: 45 °C
